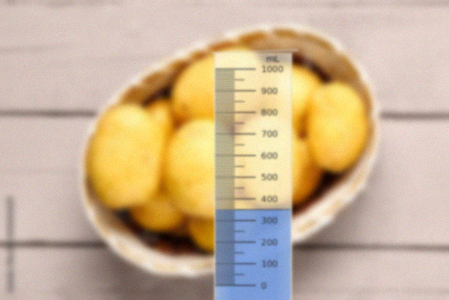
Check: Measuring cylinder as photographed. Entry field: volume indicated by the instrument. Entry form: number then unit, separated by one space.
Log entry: 350 mL
